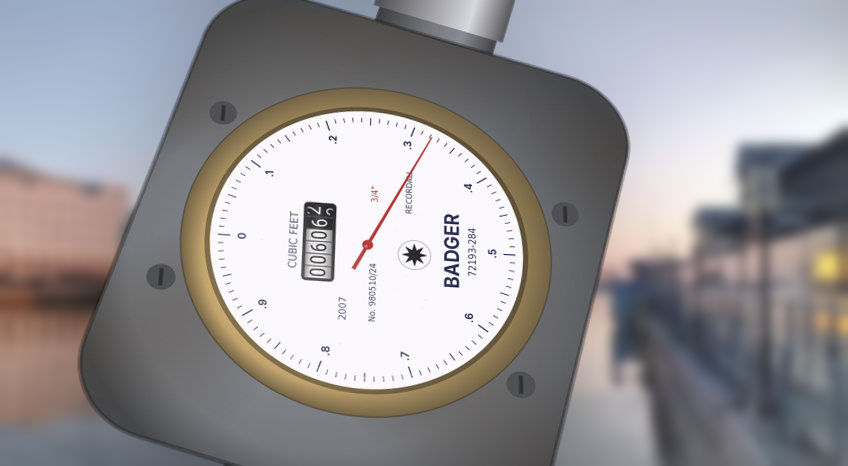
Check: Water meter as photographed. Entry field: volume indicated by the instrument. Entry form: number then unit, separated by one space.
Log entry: 6062.32 ft³
